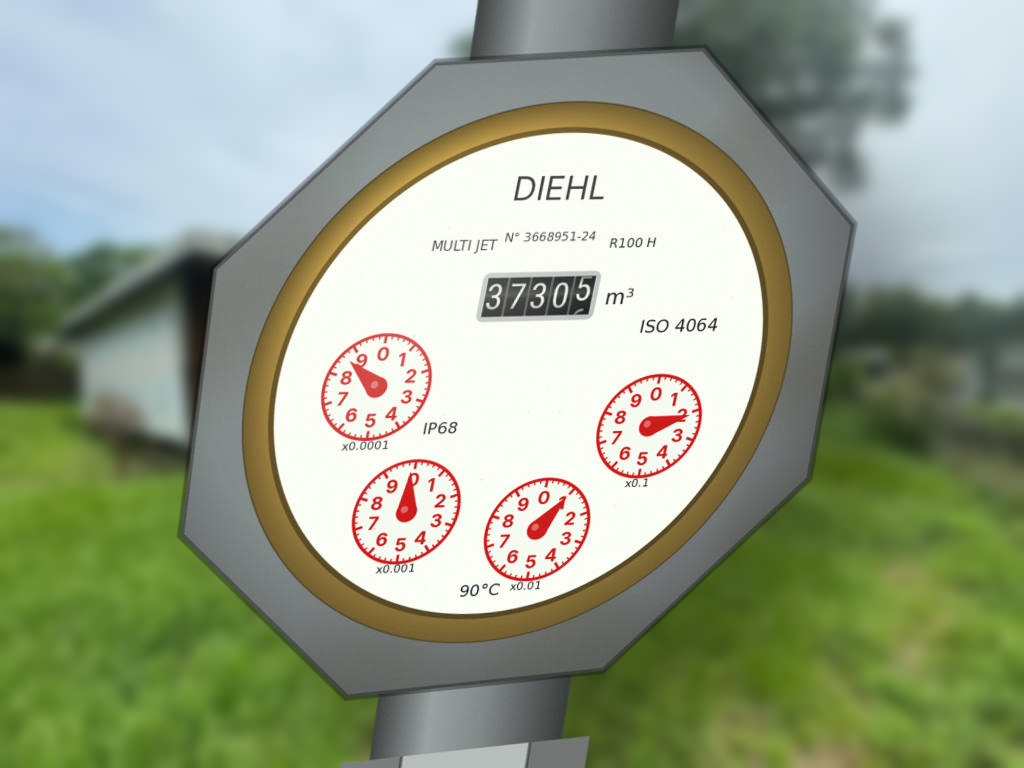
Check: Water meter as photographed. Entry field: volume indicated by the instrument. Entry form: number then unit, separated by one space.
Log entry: 37305.2098 m³
